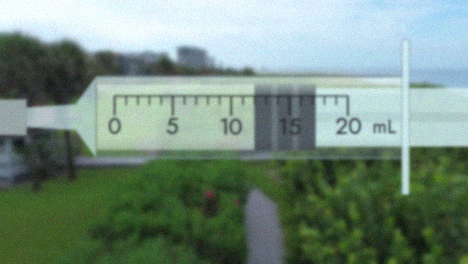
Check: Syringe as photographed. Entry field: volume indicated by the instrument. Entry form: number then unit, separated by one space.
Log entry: 12 mL
